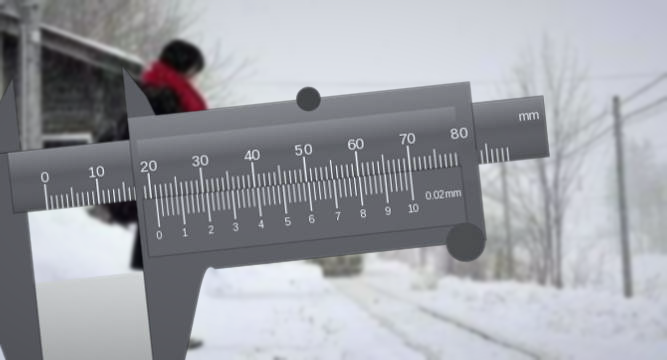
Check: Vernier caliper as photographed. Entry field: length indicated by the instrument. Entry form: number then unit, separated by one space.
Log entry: 21.0 mm
